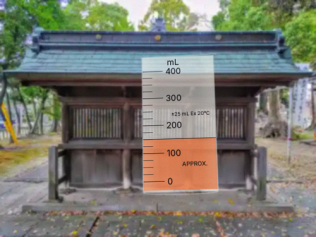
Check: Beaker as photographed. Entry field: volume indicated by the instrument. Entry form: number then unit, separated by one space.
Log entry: 150 mL
